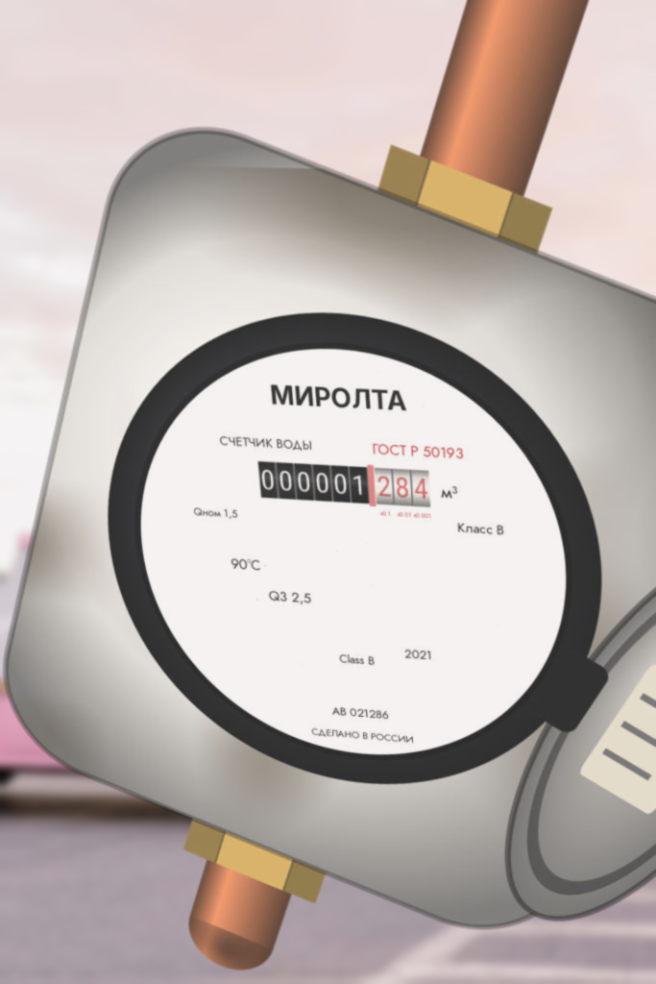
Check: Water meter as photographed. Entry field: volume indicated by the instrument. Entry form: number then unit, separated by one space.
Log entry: 1.284 m³
